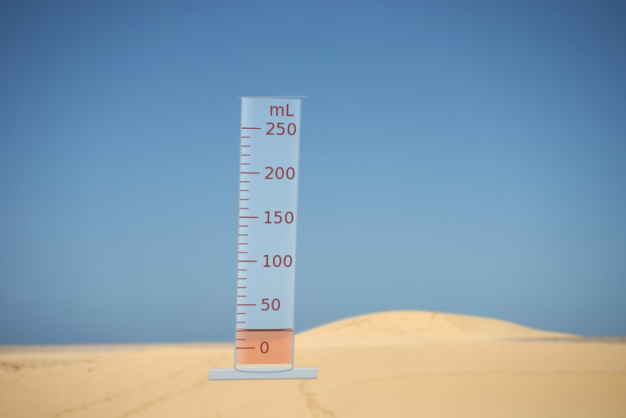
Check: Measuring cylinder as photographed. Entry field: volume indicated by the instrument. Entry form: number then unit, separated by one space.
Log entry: 20 mL
